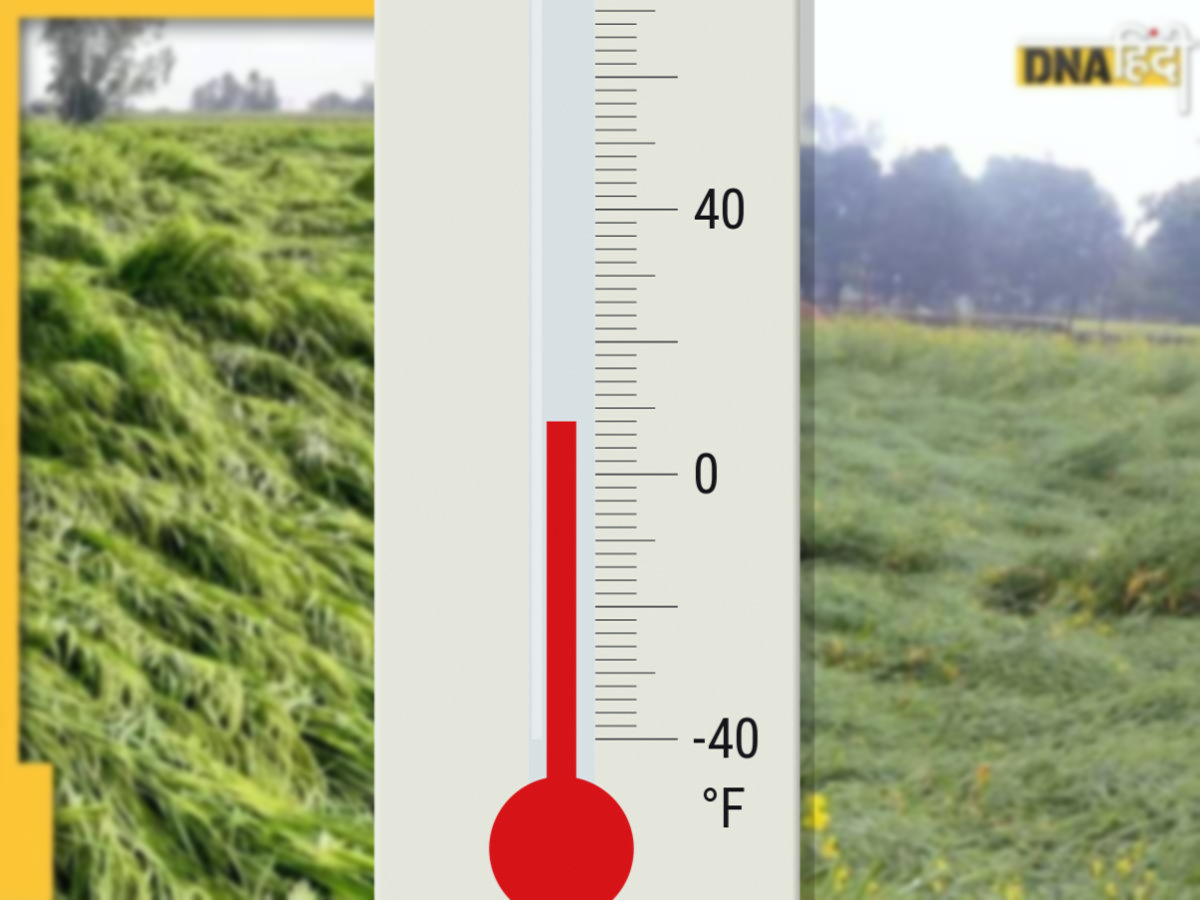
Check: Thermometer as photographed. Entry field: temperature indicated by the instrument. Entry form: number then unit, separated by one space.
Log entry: 8 °F
